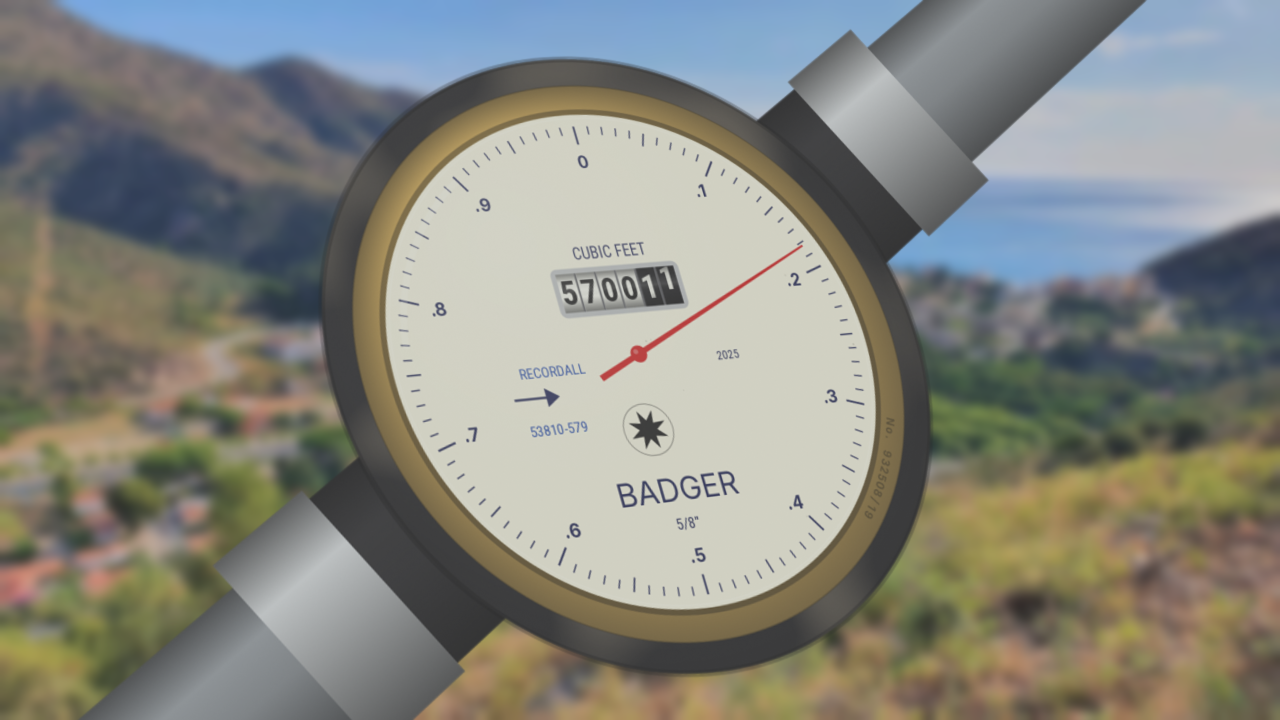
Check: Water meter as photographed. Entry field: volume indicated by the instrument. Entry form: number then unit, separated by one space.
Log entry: 570011.18 ft³
